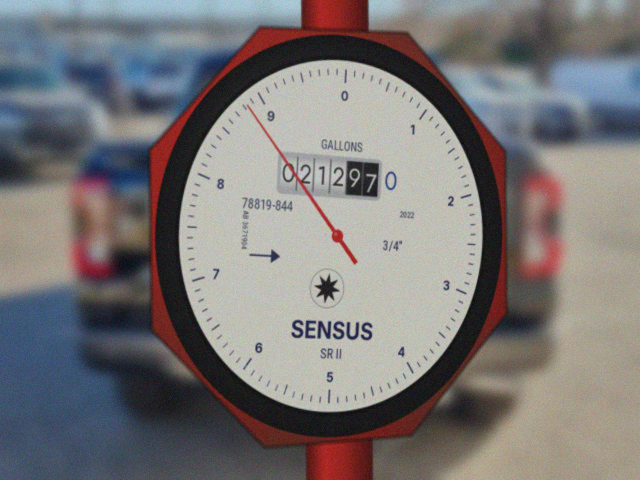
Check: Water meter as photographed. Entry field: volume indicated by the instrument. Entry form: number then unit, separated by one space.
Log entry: 212968.8 gal
